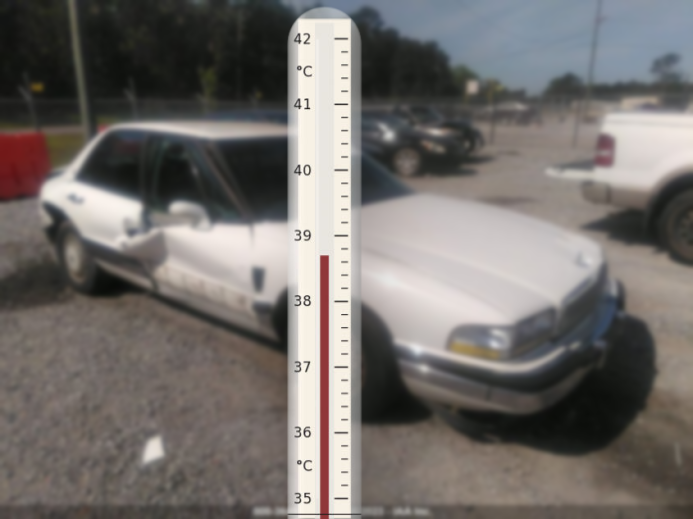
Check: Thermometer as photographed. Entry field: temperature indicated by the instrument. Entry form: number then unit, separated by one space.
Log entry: 38.7 °C
